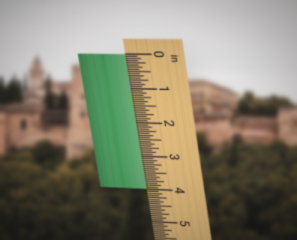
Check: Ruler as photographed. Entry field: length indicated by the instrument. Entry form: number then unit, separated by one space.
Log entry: 4 in
